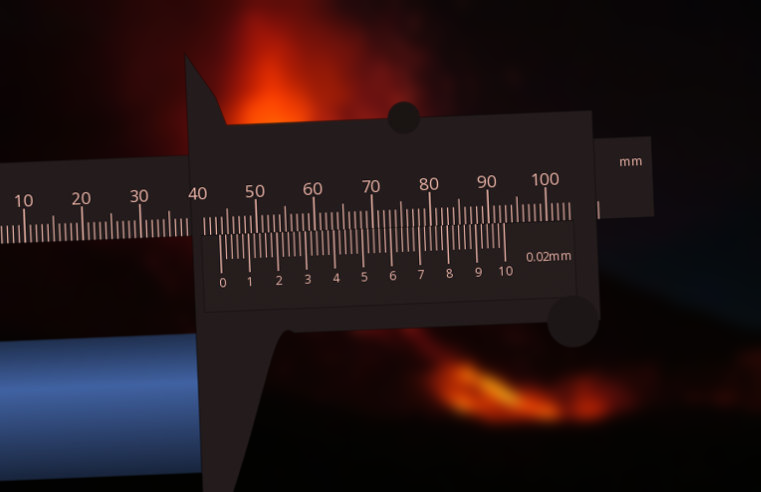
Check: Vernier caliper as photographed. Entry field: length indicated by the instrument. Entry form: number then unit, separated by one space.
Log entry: 43.6 mm
